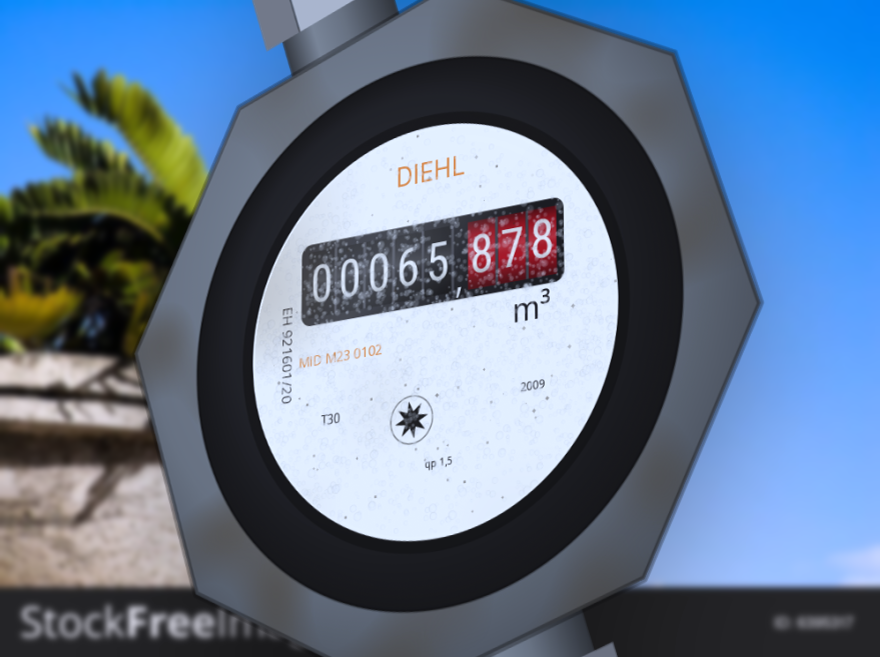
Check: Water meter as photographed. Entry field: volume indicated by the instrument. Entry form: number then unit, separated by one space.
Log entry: 65.878 m³
